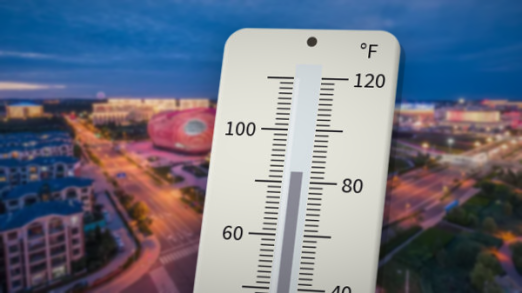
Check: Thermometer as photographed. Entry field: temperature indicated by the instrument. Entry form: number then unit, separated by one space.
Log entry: 84 °F
